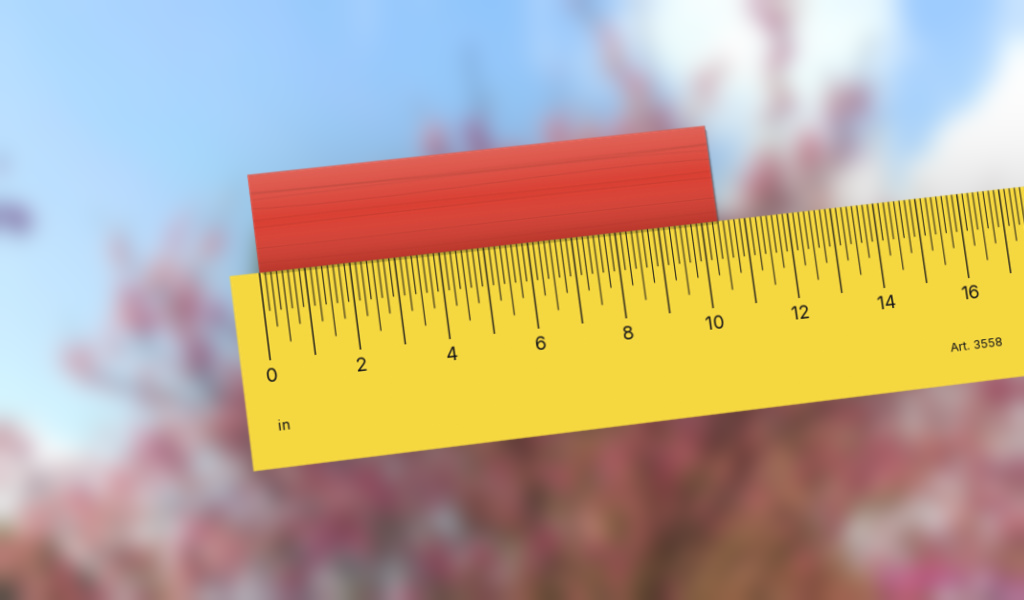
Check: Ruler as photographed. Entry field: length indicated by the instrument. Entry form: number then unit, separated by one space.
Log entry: 10.375 in
